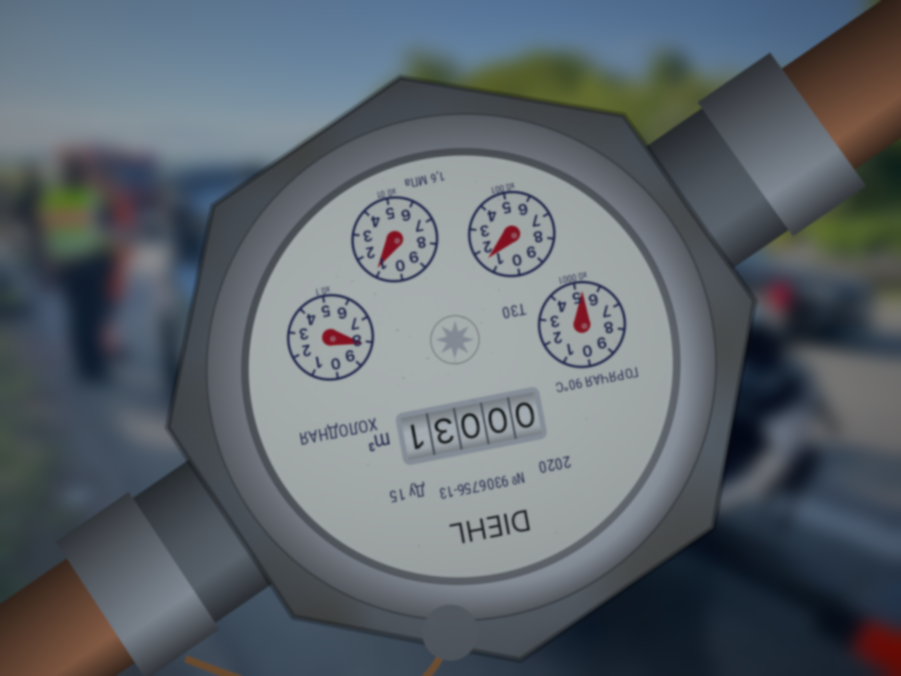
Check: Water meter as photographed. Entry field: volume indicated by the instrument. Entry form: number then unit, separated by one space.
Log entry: 31.8115 m³
